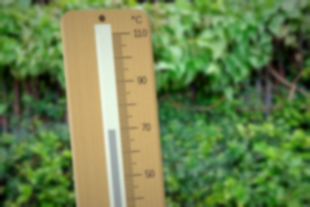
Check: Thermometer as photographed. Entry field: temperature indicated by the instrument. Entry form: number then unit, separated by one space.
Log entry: 70 °C
